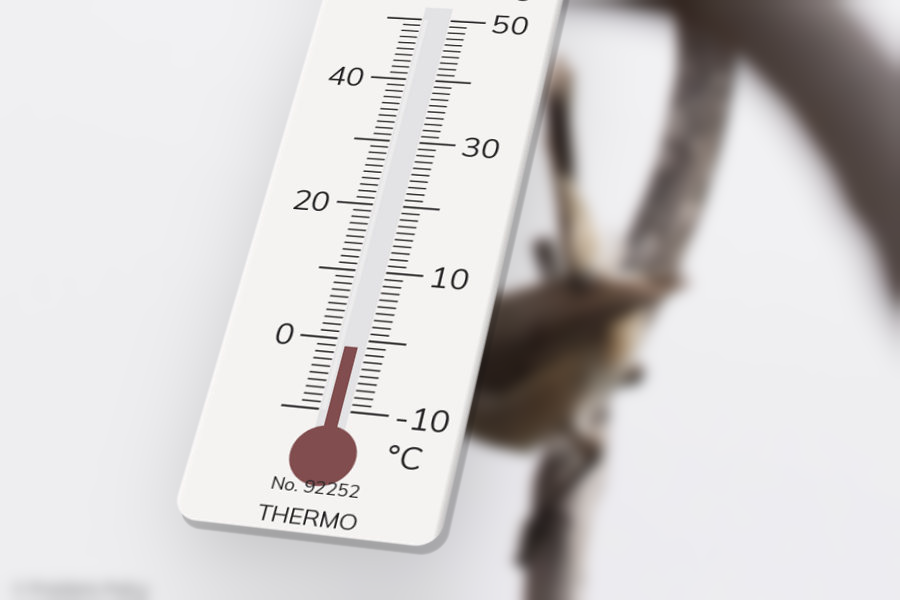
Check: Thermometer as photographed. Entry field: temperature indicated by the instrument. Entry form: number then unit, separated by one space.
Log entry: -1 °C
